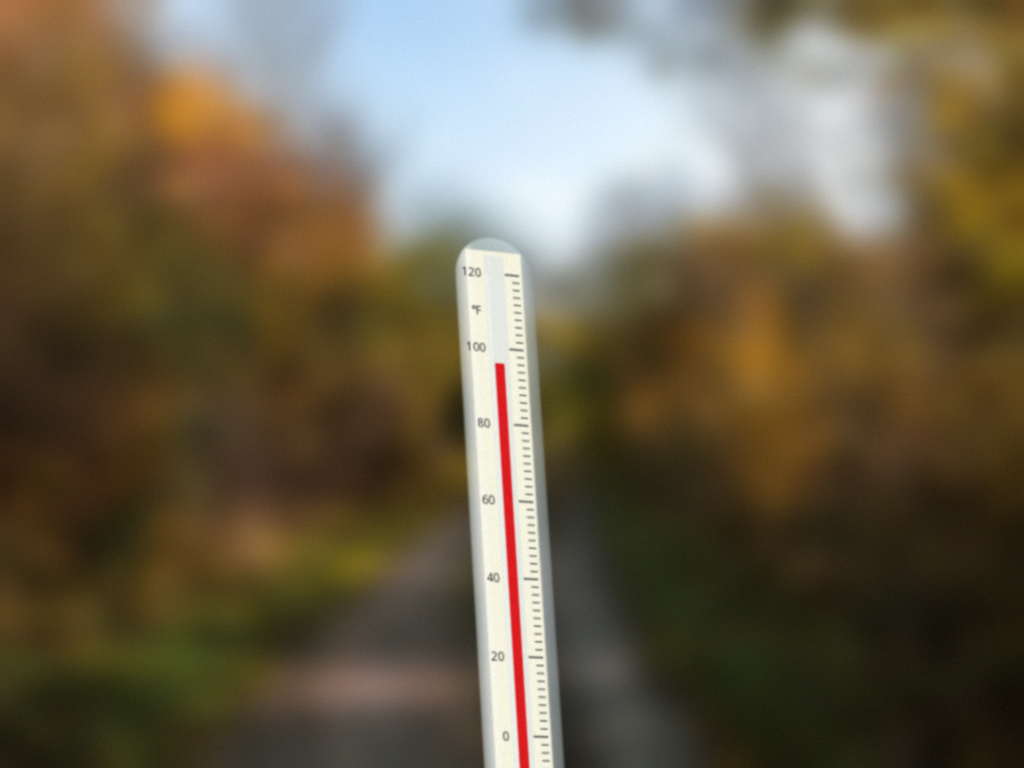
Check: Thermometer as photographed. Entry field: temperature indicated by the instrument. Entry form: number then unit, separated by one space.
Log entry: 96 °F
